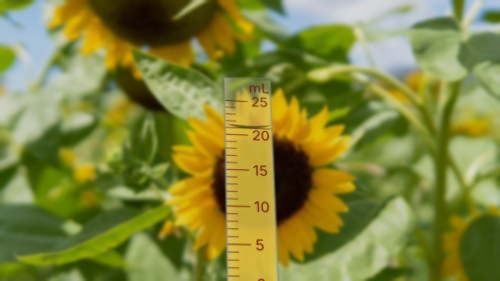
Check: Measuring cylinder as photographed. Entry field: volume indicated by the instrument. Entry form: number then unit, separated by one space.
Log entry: 21 mL
